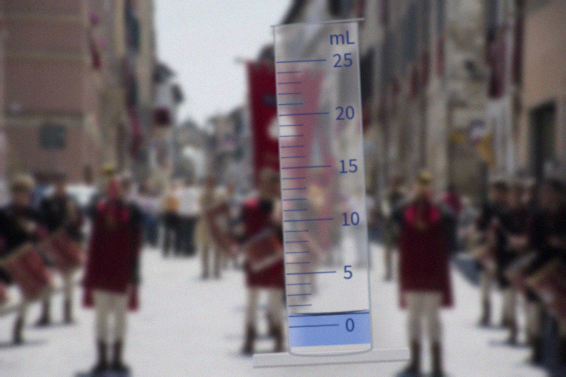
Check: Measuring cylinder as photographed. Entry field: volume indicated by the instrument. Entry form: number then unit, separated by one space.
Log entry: 1 mL
